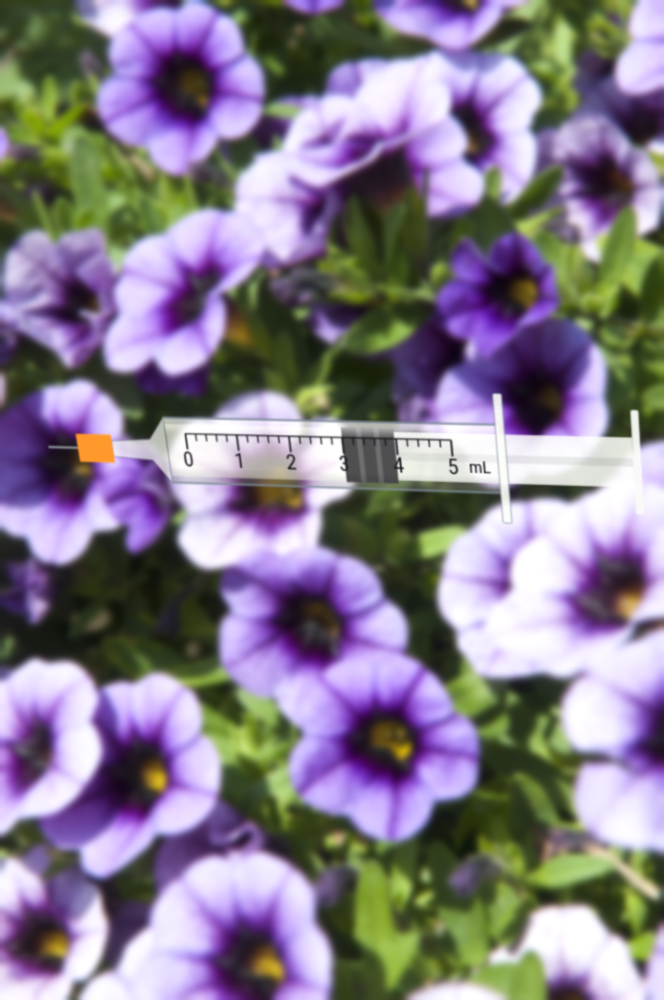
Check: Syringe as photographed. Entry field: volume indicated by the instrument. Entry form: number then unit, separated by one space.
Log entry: 3 mL
